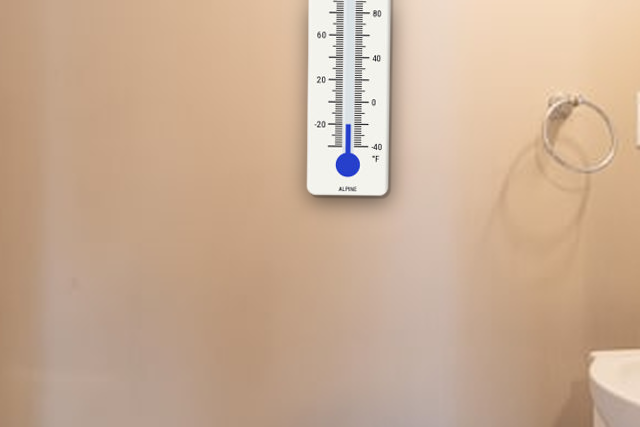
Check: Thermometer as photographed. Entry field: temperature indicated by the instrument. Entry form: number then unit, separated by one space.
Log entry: -20 °F
